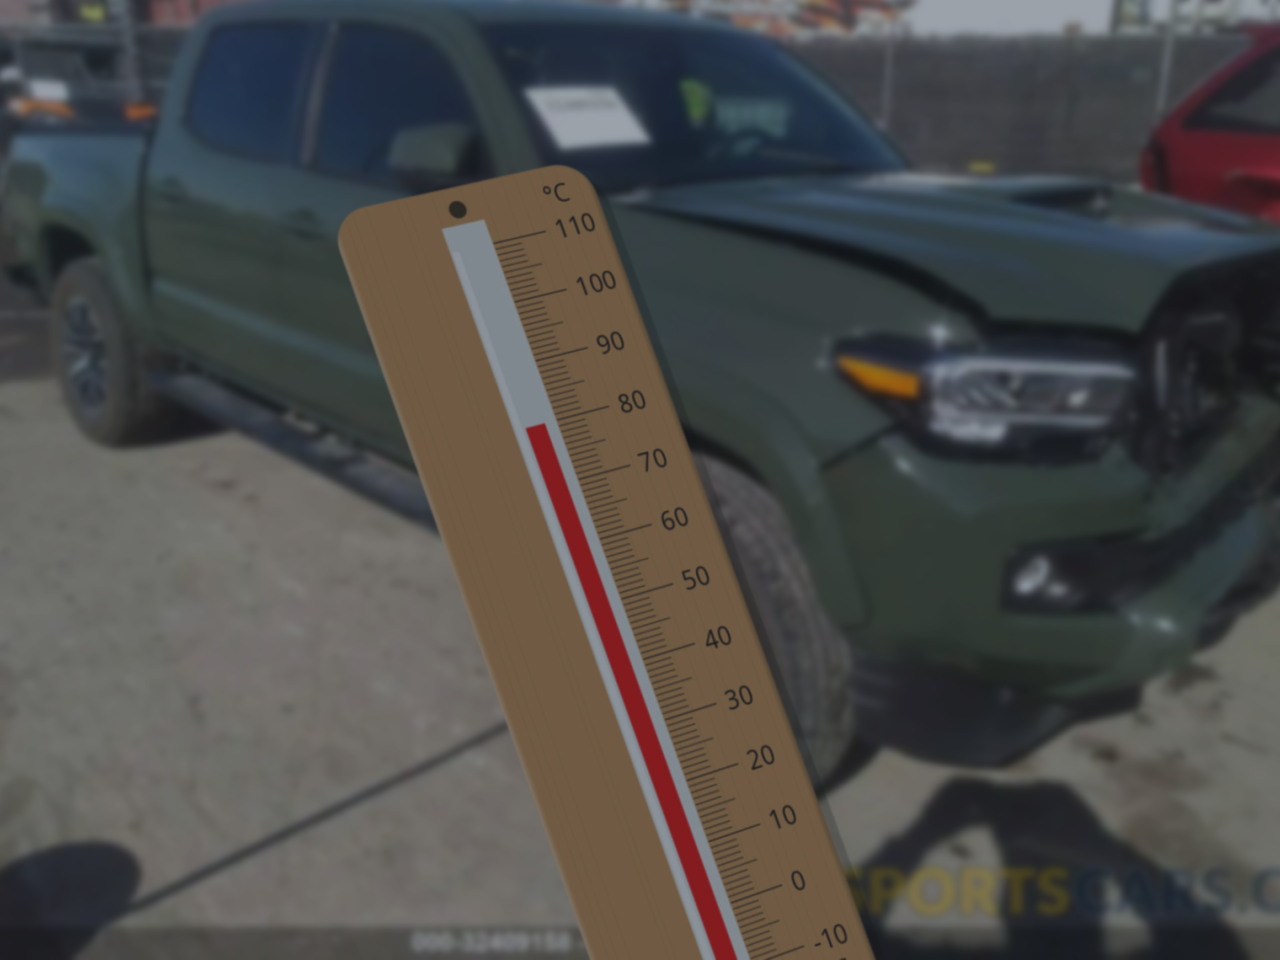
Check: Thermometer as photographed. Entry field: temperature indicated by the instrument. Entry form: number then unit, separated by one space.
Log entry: 80 °C
